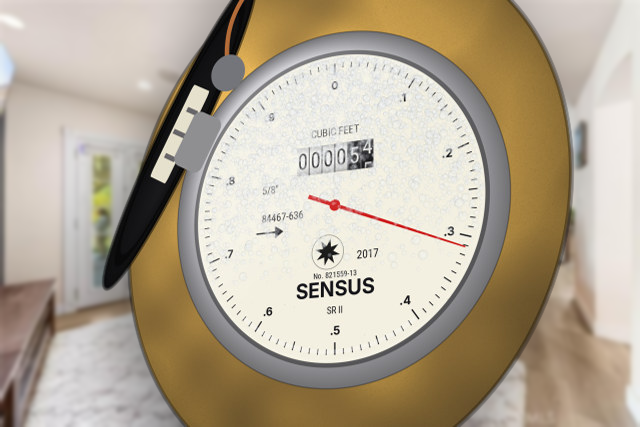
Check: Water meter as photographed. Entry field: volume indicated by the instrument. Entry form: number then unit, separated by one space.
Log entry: 54.31 ft³
